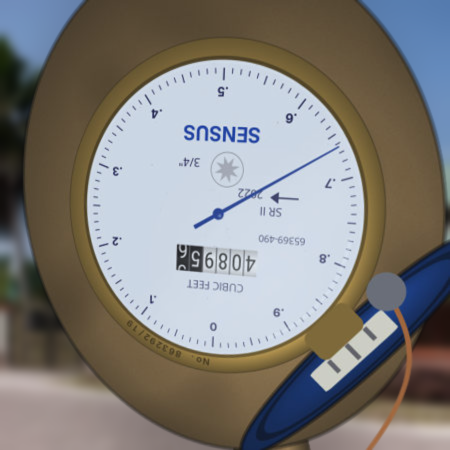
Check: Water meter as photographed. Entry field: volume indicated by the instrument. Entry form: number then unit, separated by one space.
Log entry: 408955.66 ft³
